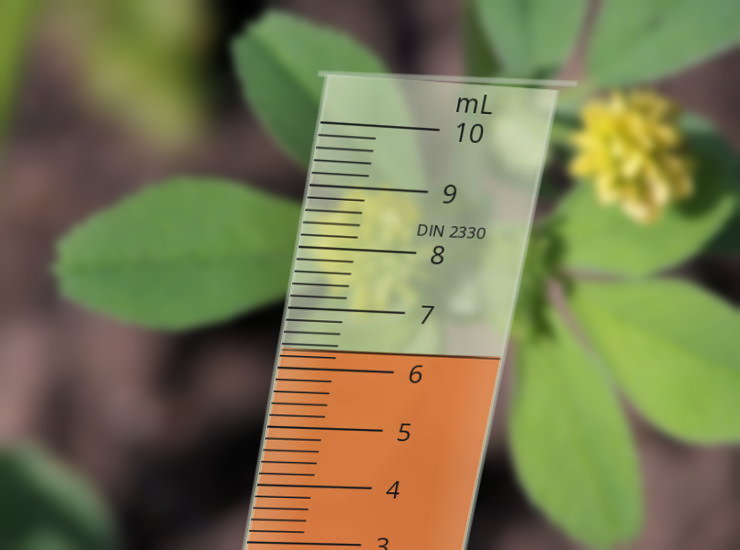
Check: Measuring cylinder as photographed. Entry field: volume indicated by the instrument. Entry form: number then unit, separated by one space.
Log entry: 6.3 mL
